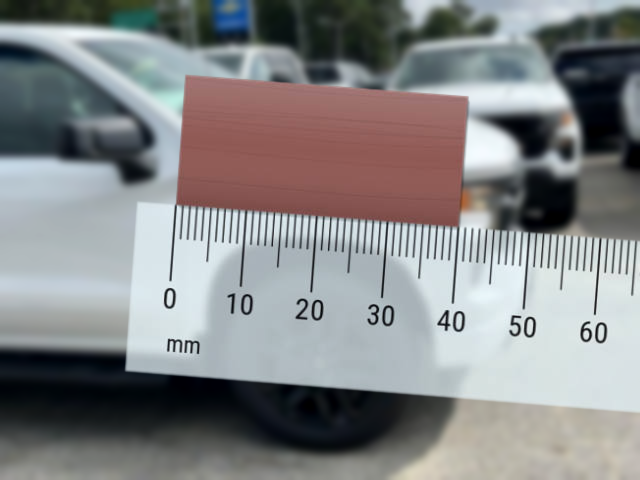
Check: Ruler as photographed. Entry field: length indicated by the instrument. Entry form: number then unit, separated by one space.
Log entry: 40 mm
